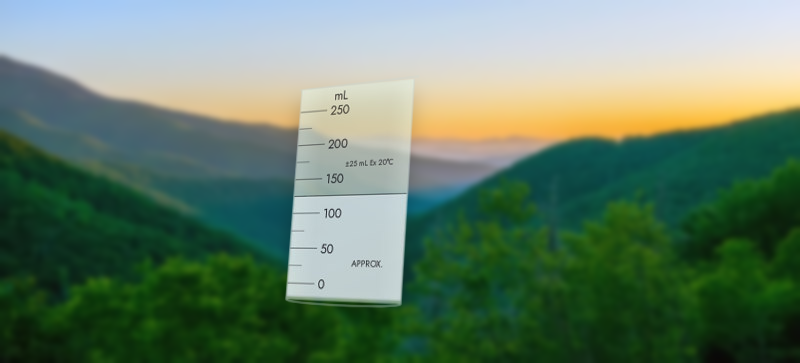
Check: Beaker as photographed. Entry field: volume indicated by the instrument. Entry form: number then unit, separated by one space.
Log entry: 125 mL
